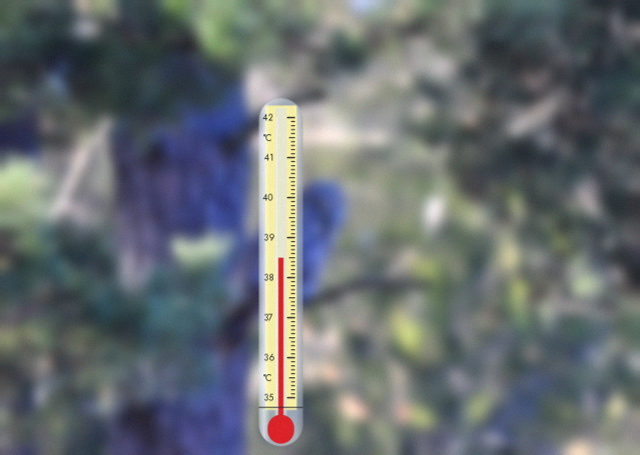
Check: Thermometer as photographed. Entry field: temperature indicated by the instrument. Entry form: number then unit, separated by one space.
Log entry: 38.5 °C
